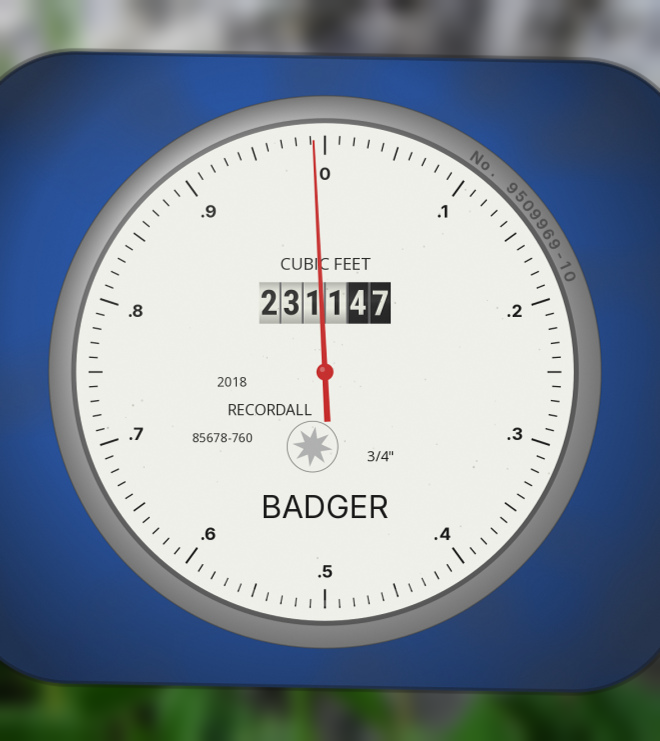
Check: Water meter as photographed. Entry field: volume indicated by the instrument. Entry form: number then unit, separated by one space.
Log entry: 231146.99 ft³
